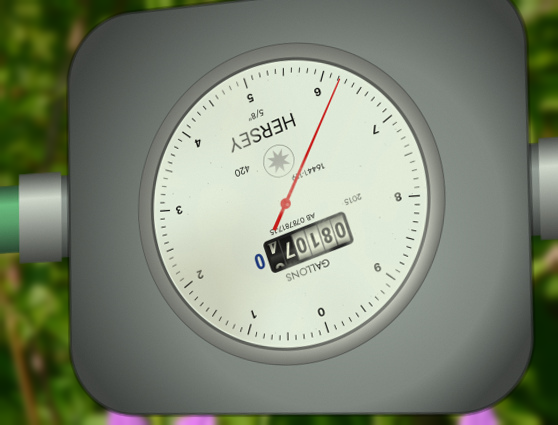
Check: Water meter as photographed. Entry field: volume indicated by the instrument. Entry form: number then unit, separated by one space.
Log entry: 810736.2 gal
